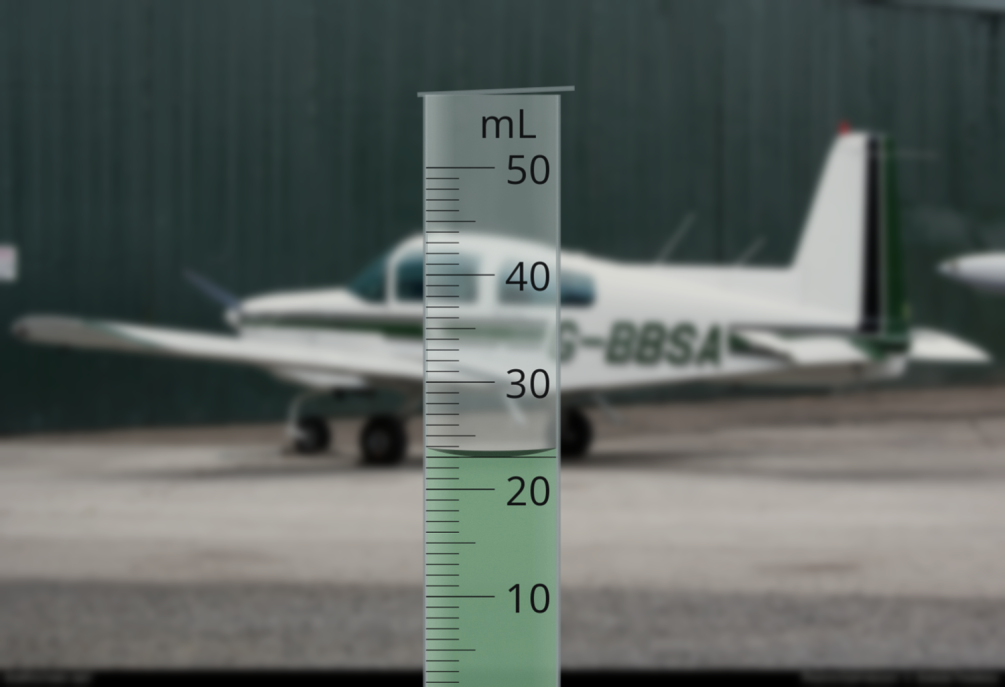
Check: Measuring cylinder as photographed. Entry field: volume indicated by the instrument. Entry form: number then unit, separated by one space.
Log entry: 23 mL
